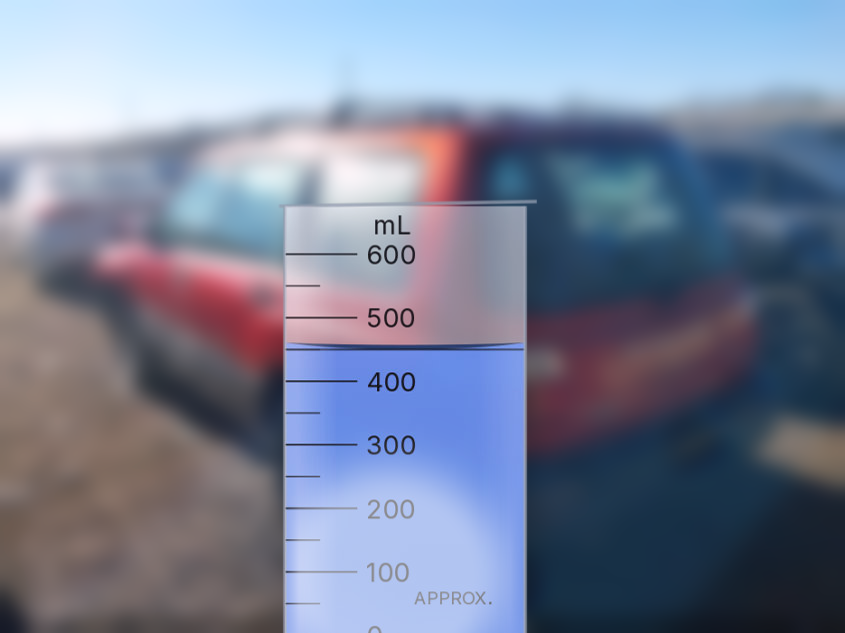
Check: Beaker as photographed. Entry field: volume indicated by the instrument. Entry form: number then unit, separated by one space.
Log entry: 450 mL
